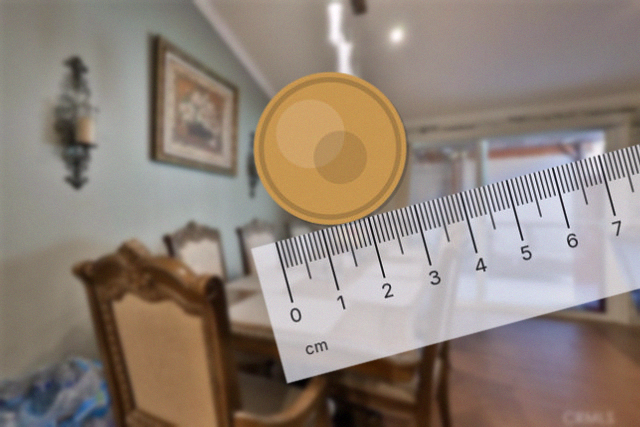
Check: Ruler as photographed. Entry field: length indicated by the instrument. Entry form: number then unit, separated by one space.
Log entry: 3.2 cm
